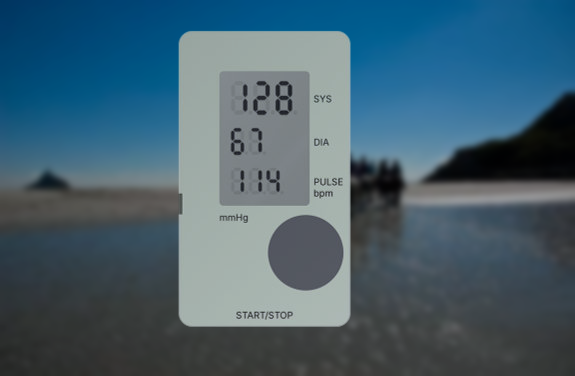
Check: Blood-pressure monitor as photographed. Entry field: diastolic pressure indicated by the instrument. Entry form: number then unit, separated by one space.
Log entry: 67 mmHg
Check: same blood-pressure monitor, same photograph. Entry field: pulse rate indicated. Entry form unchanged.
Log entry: 114 bpm
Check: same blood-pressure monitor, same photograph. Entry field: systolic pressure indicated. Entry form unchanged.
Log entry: 128 mmHg
